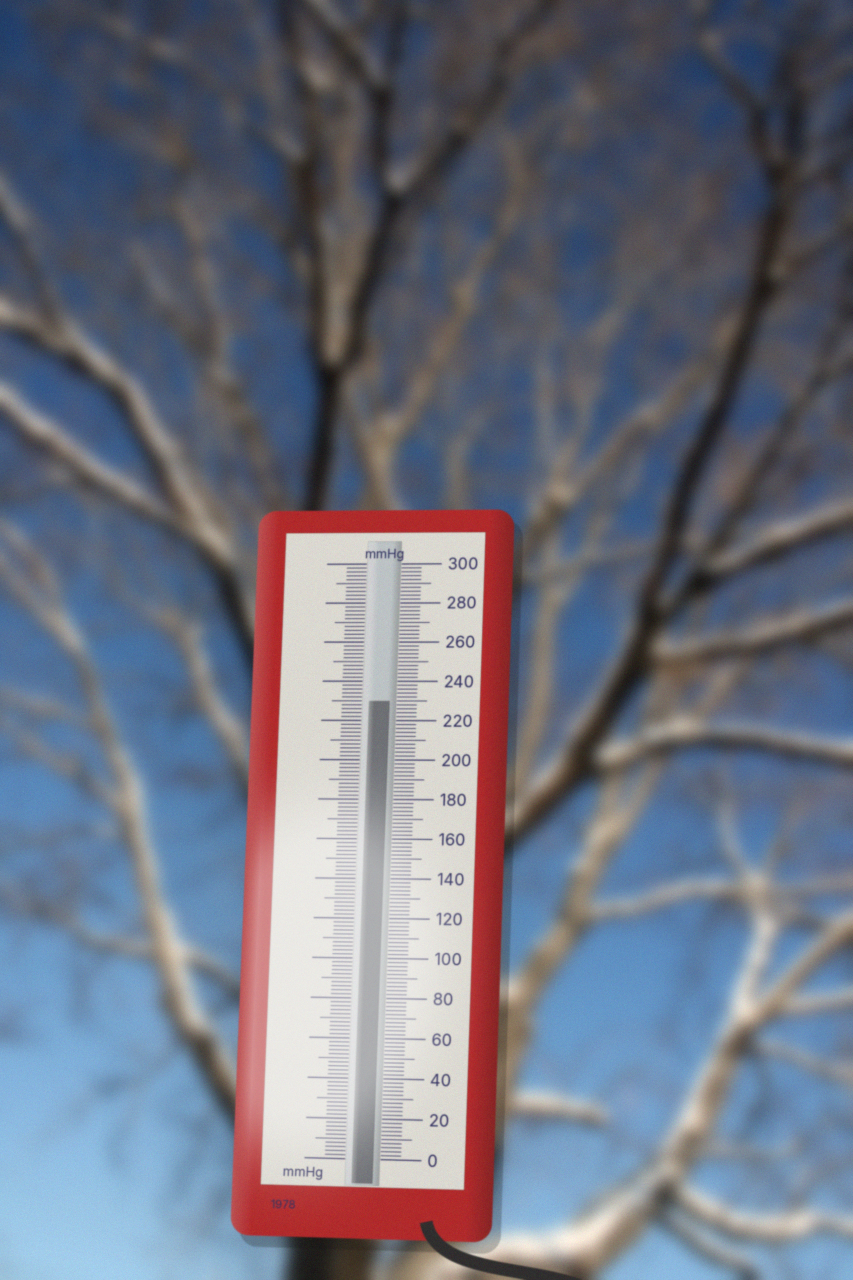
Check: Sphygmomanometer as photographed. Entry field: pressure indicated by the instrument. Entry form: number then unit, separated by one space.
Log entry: 230 mmHg
